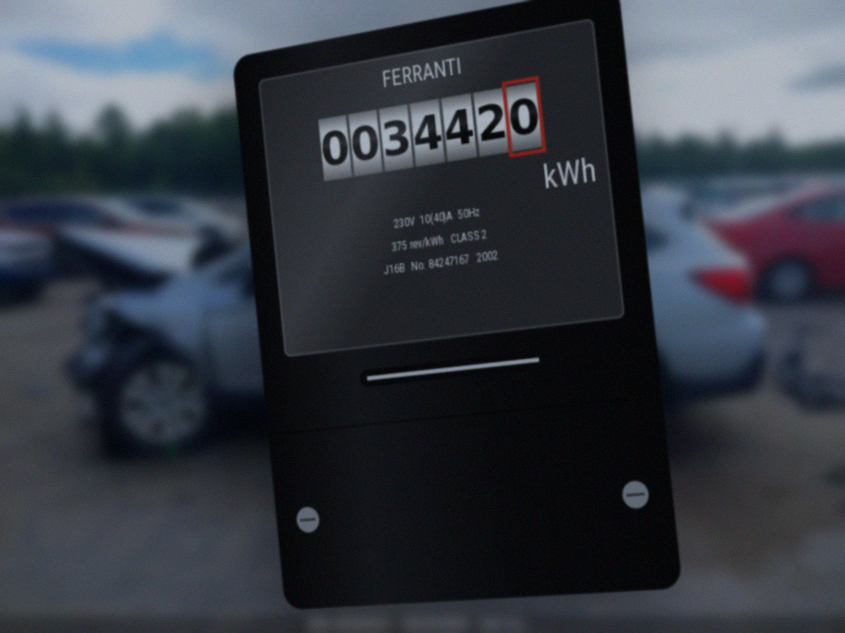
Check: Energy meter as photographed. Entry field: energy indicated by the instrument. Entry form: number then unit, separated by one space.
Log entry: 3442.0 kWh
